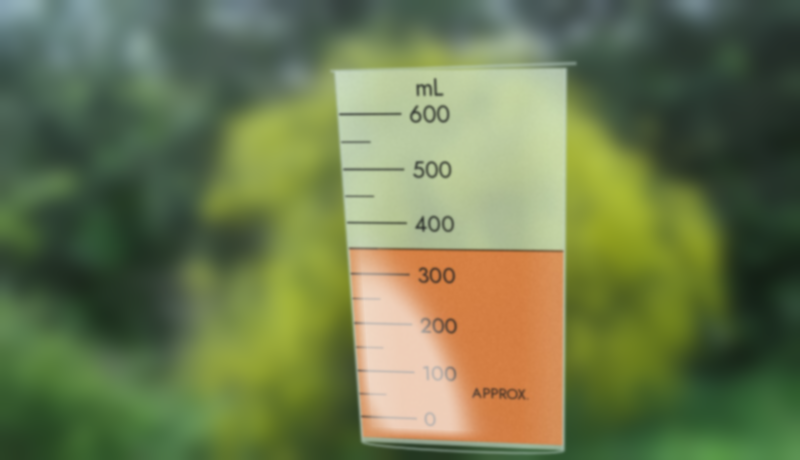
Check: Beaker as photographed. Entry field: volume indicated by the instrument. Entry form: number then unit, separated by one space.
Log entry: 350 mL
